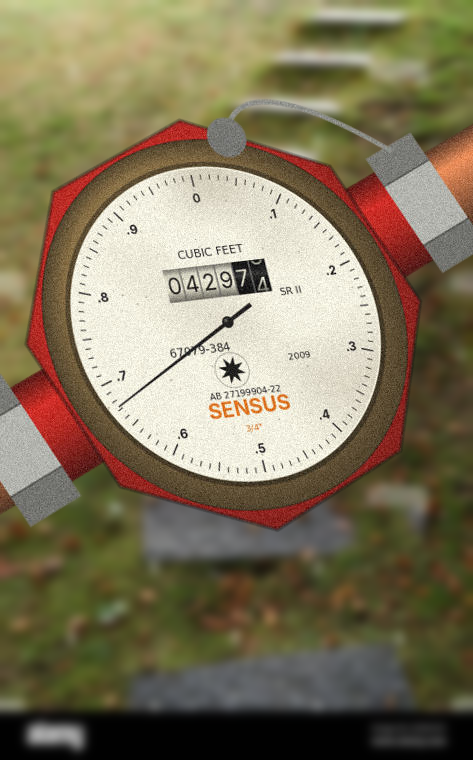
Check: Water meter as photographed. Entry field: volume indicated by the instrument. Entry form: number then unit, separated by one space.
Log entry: 42973.67 ft³
